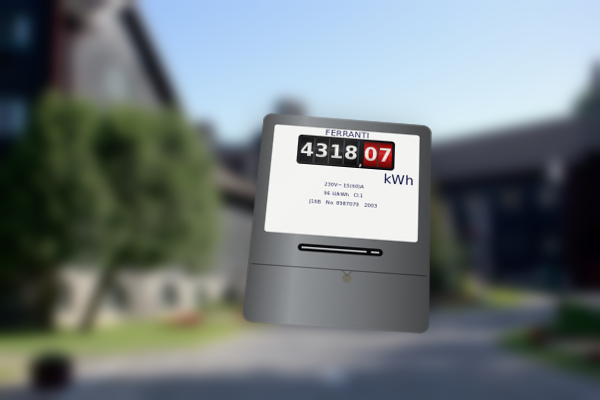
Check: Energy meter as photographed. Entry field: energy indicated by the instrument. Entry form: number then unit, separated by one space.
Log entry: 4318.07 kWh
